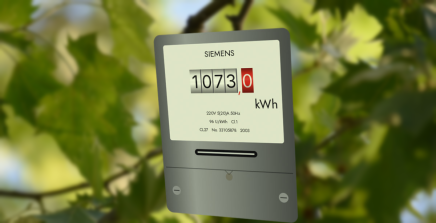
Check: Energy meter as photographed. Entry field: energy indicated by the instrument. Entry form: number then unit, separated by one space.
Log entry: 1073.0 kWh
